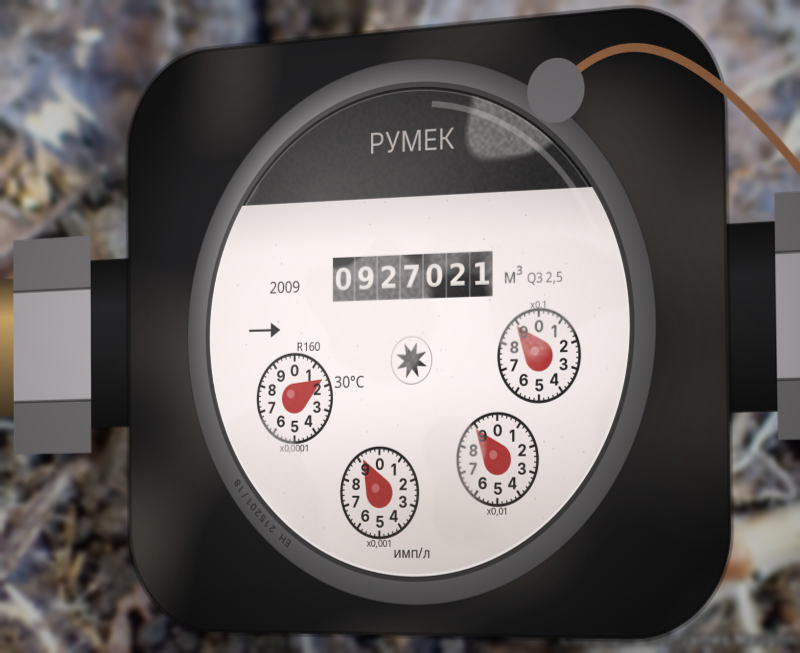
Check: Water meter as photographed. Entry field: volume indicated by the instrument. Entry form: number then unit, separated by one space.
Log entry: 927021.8891 m³
